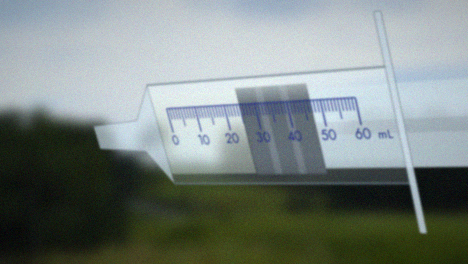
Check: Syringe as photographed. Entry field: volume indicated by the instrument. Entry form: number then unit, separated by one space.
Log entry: 25 mL
